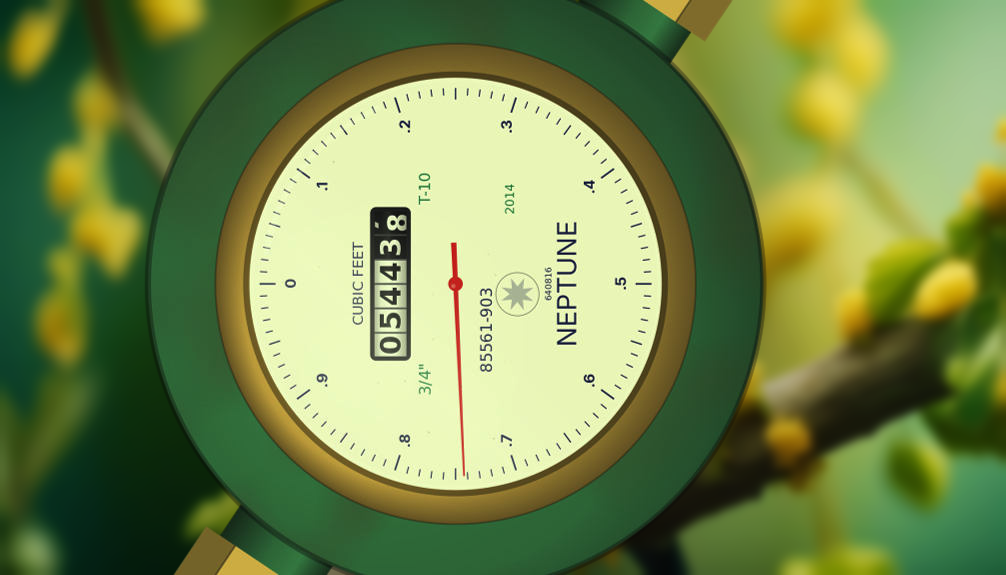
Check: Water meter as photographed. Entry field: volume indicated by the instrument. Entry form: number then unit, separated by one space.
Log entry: 54437.74 ft³
